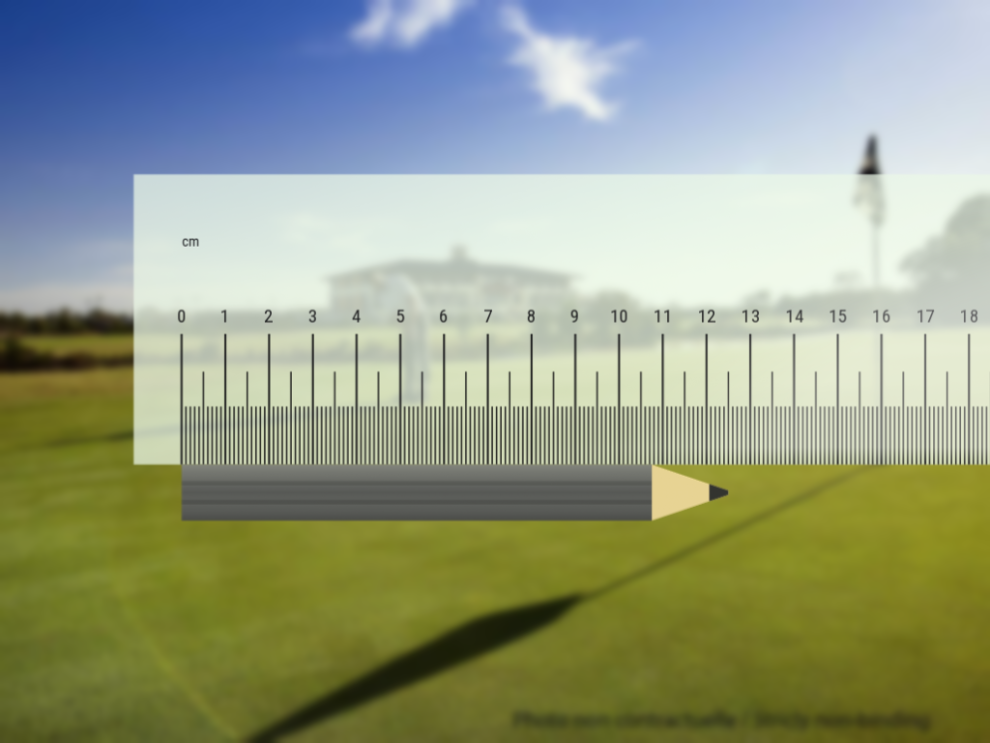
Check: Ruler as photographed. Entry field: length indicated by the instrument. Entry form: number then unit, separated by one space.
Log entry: 12.5 cm
